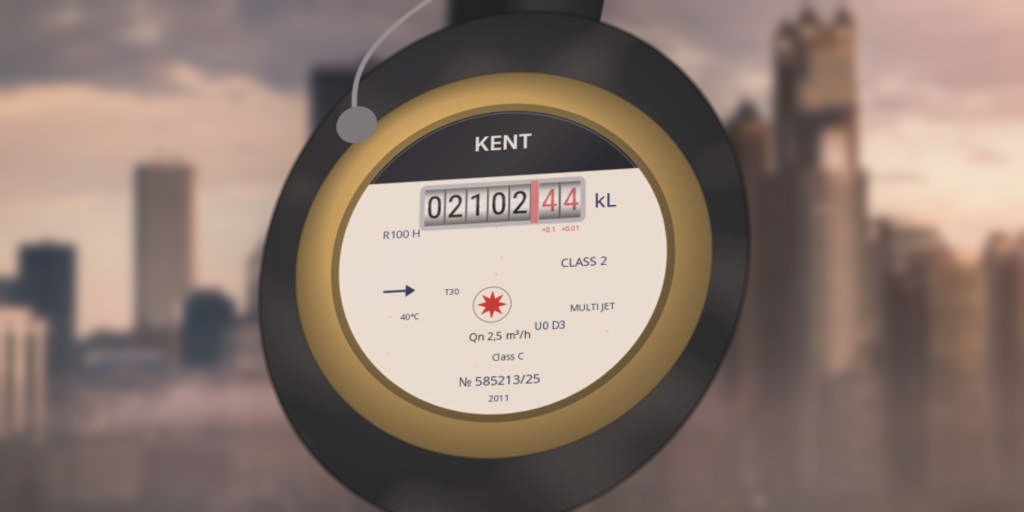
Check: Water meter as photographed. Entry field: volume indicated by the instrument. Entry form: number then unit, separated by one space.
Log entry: 2102.44 kL
